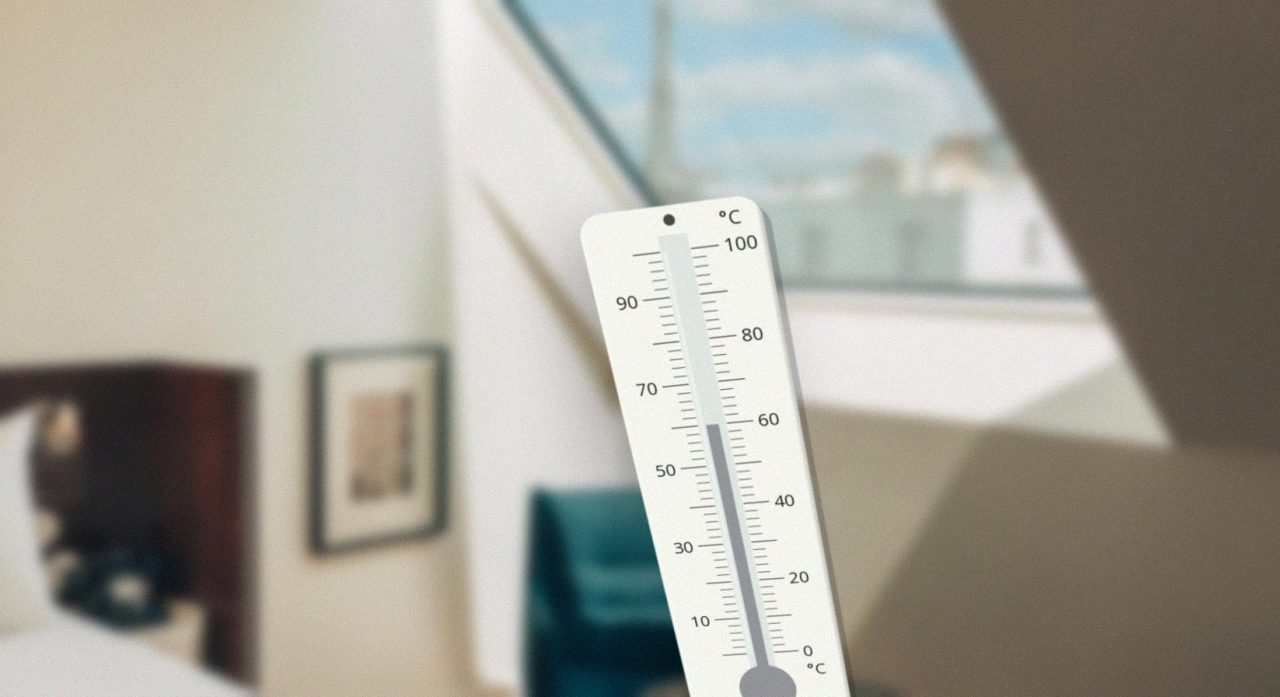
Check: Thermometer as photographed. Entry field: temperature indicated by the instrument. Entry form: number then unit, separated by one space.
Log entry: 60 °C
